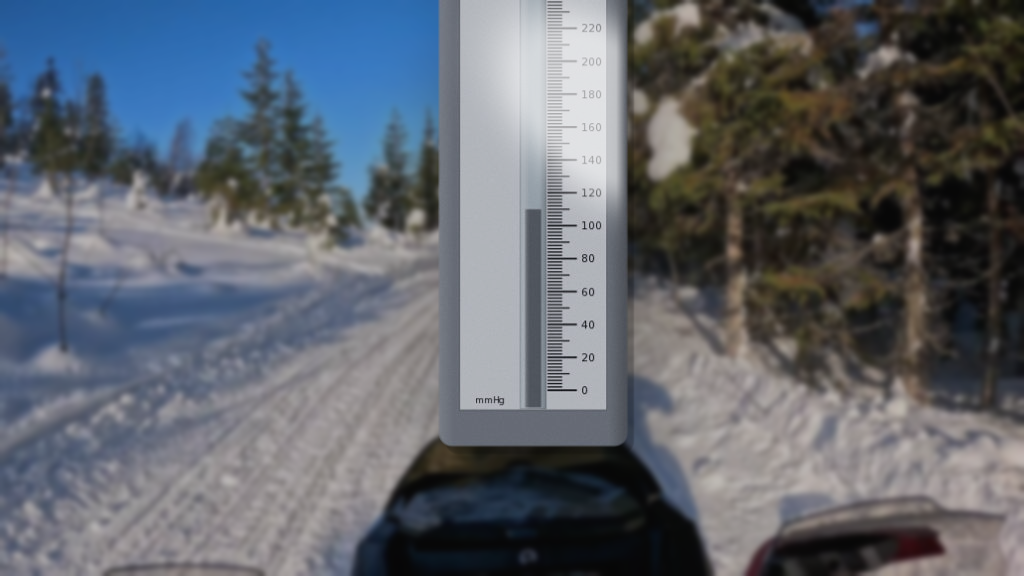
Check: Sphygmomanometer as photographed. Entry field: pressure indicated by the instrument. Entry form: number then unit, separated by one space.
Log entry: 110 mmHg
